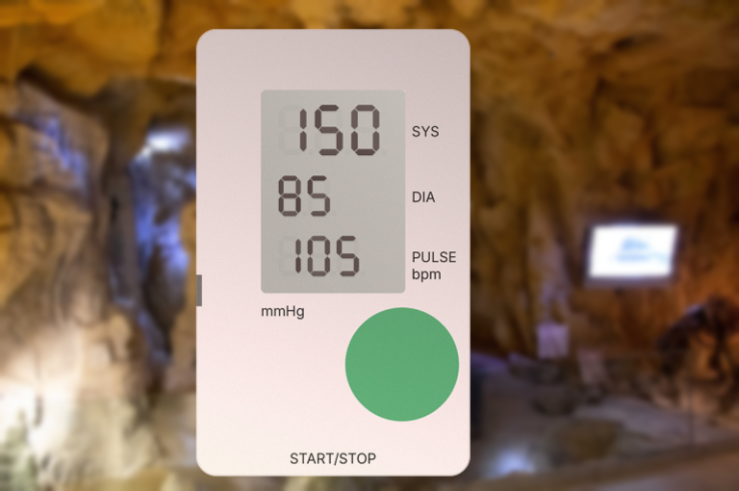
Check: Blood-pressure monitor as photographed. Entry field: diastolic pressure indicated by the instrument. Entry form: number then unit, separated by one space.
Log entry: 85 mmHg
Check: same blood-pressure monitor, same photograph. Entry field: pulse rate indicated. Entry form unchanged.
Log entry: 105 bpm
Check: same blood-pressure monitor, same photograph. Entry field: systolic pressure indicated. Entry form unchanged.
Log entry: 150 mmHg
